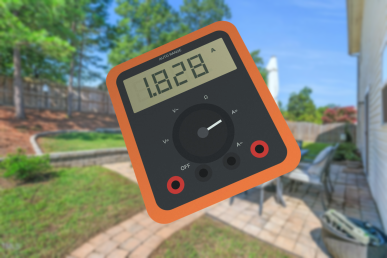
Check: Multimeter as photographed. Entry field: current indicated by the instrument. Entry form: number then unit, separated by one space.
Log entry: 1.828 A
